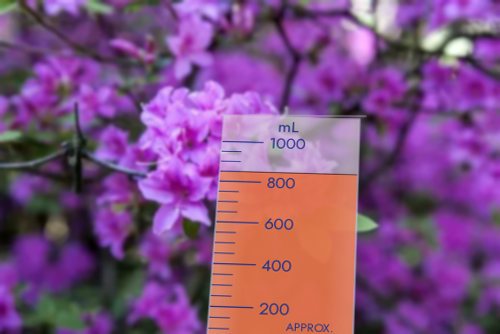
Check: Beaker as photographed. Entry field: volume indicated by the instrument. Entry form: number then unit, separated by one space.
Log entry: 850 mL
